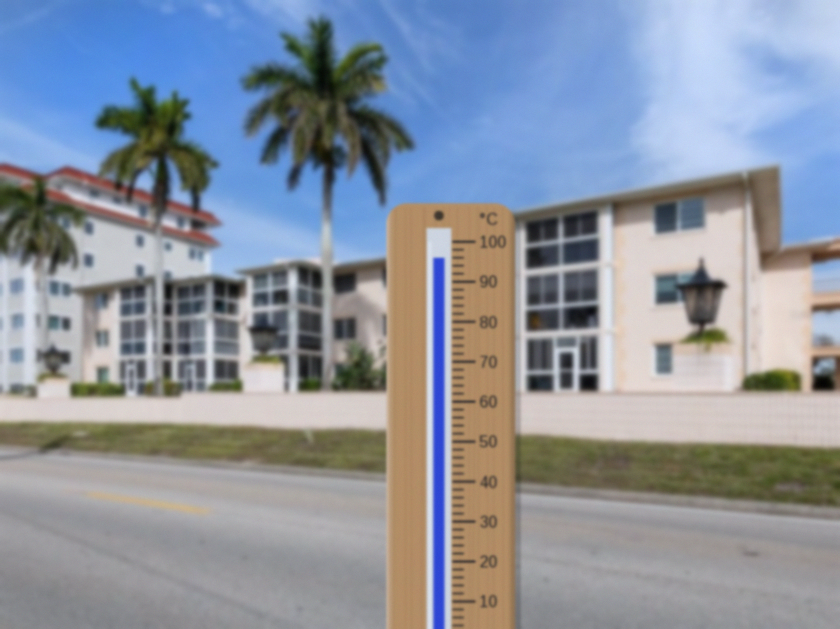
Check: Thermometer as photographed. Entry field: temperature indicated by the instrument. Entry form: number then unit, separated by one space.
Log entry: 96 °C
